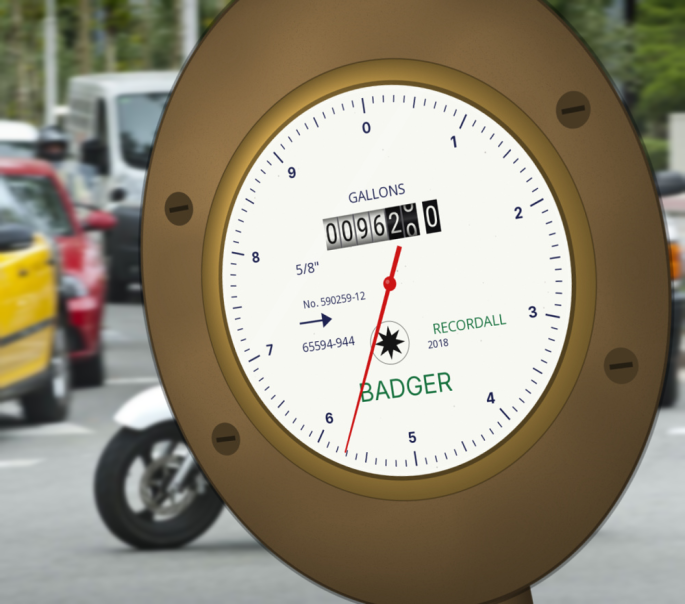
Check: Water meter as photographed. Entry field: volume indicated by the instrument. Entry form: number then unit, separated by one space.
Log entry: 96285.7 gal
